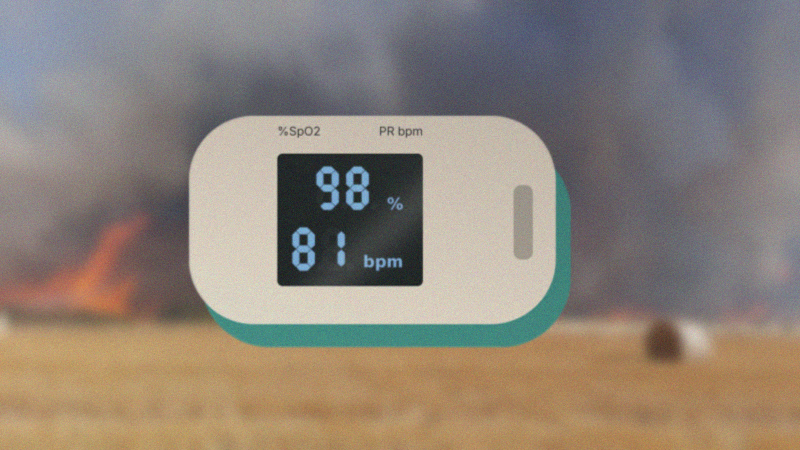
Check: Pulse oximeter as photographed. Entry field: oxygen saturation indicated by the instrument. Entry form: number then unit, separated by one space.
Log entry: 98 %
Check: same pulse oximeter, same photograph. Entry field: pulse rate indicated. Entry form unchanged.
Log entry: 81 bpm
